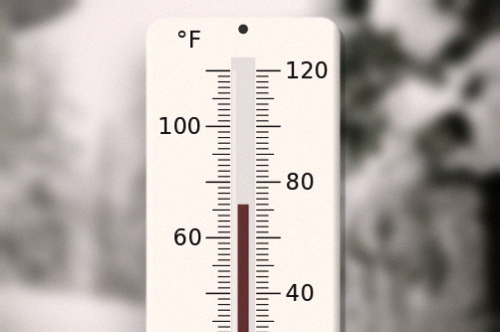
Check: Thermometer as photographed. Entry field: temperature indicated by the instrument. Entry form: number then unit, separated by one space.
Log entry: 72 °F
